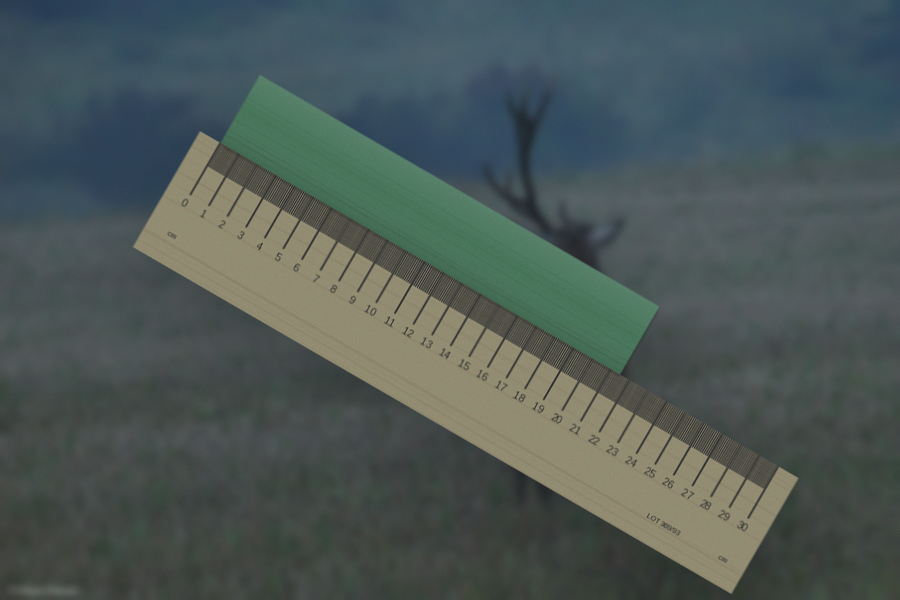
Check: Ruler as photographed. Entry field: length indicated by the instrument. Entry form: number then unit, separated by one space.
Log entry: 21.5 cm
